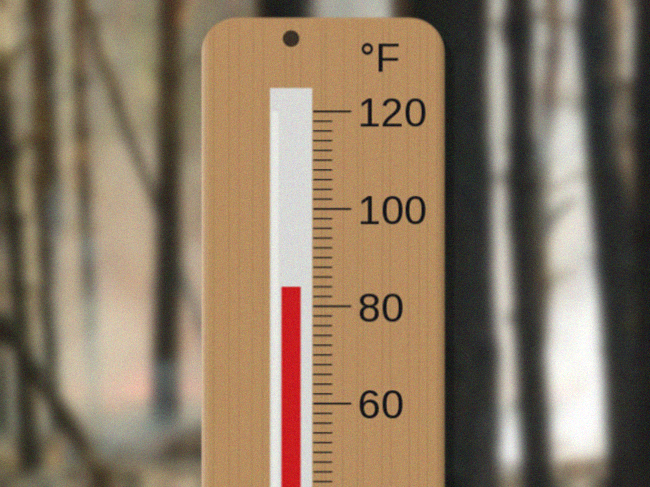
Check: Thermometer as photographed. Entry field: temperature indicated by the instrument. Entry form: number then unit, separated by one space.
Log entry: 84 °F
